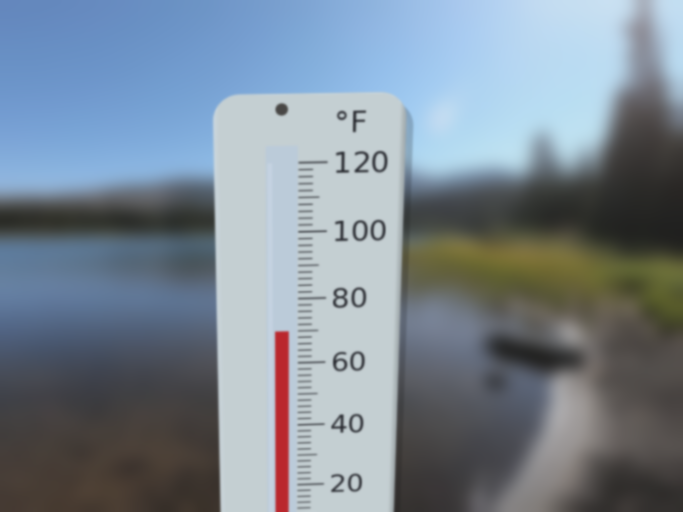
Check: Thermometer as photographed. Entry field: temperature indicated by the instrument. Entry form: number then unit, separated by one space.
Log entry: 70 °F
